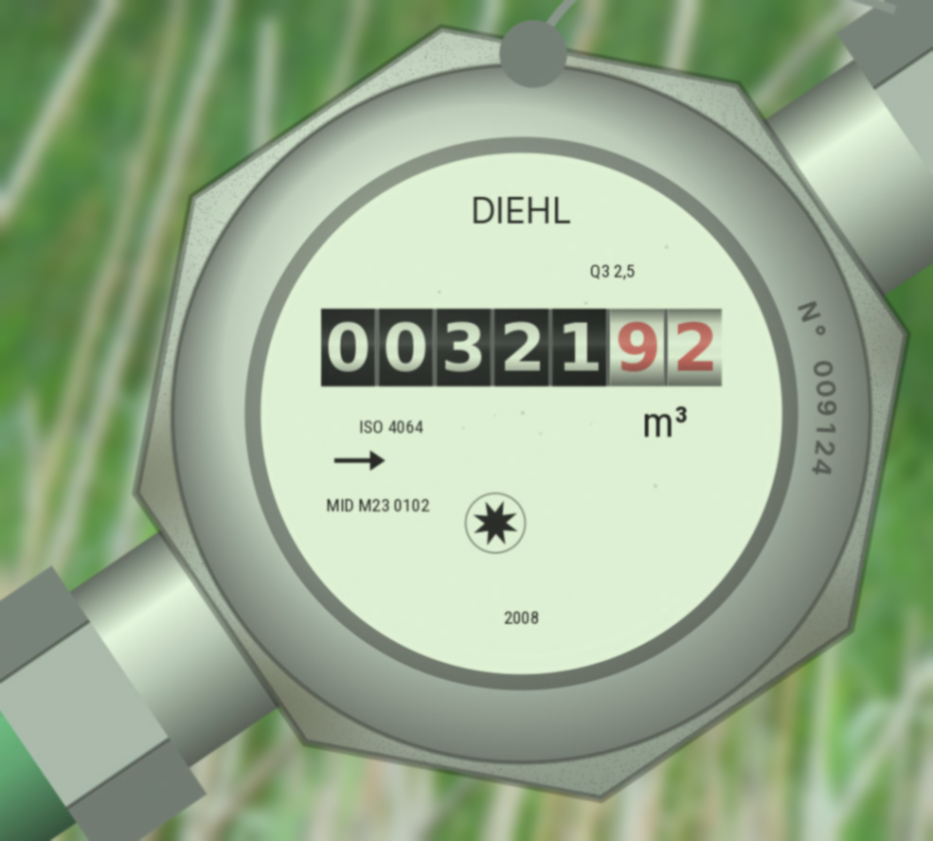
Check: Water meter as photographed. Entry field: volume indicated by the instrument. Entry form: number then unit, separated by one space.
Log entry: 321.92 m³
